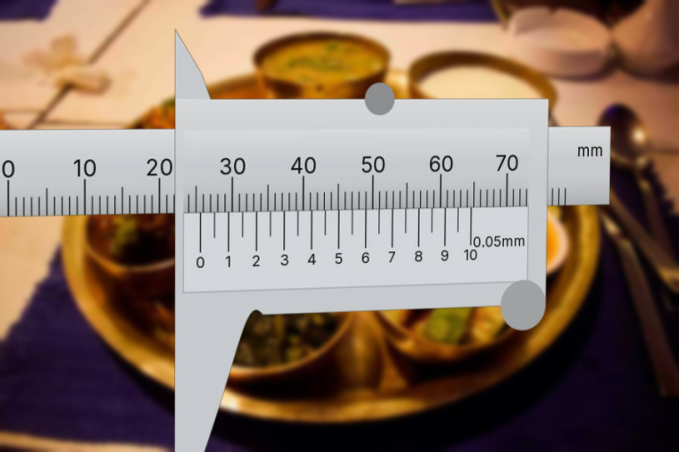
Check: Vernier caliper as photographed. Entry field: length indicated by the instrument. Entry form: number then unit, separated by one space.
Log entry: 25.6 mm
